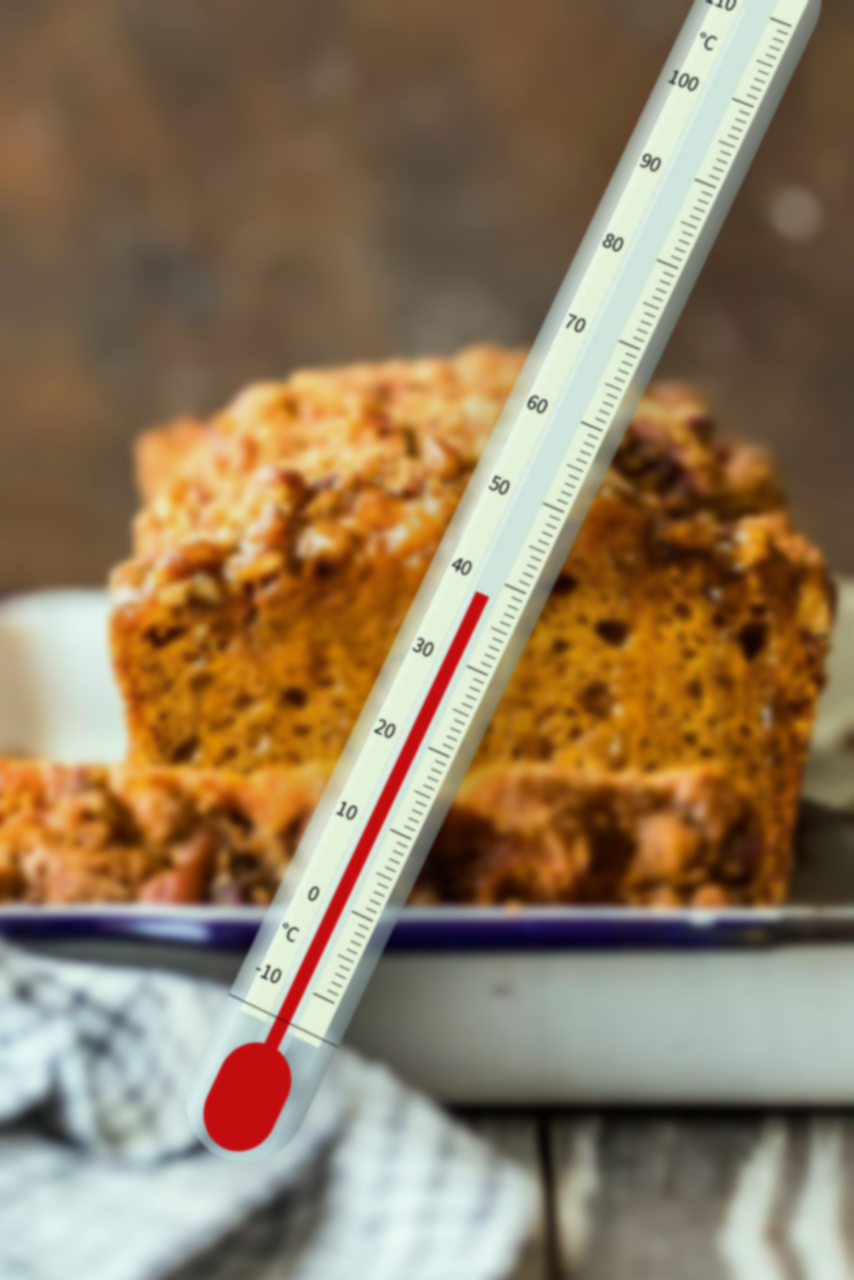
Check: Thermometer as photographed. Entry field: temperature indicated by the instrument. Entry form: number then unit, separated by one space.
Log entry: 38 °C
